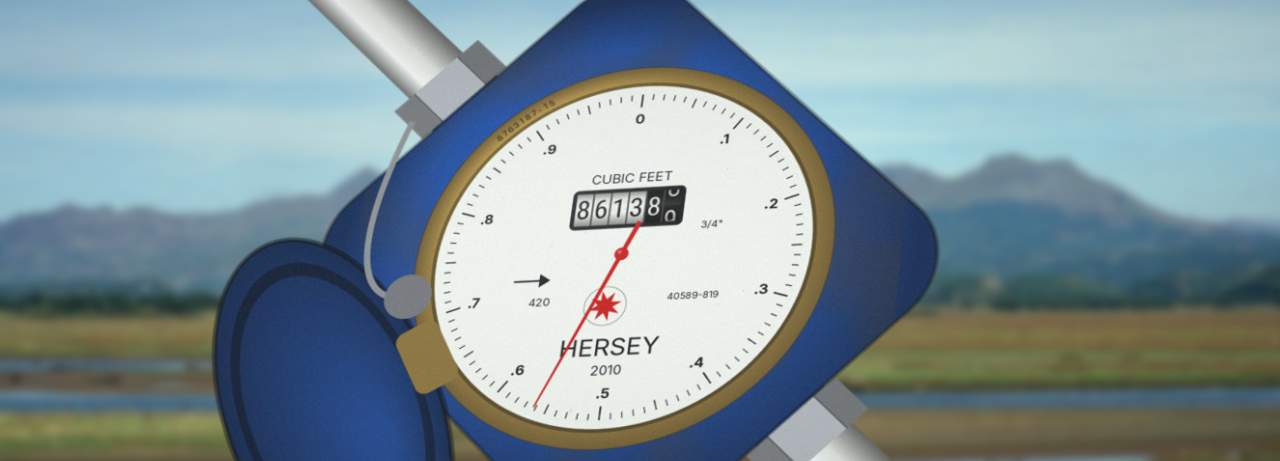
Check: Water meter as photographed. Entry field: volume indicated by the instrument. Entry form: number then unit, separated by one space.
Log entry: 861388.56 ft³
